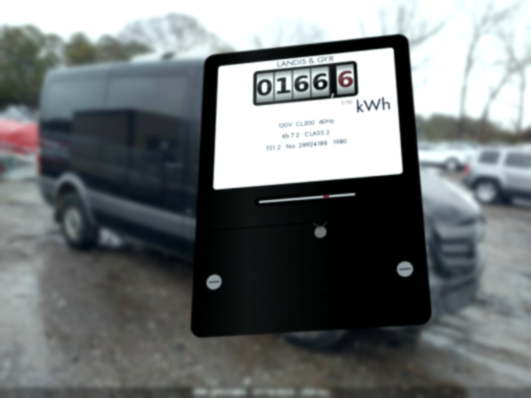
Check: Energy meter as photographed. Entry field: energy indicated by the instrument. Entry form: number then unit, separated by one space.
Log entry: 166.6 kWh
